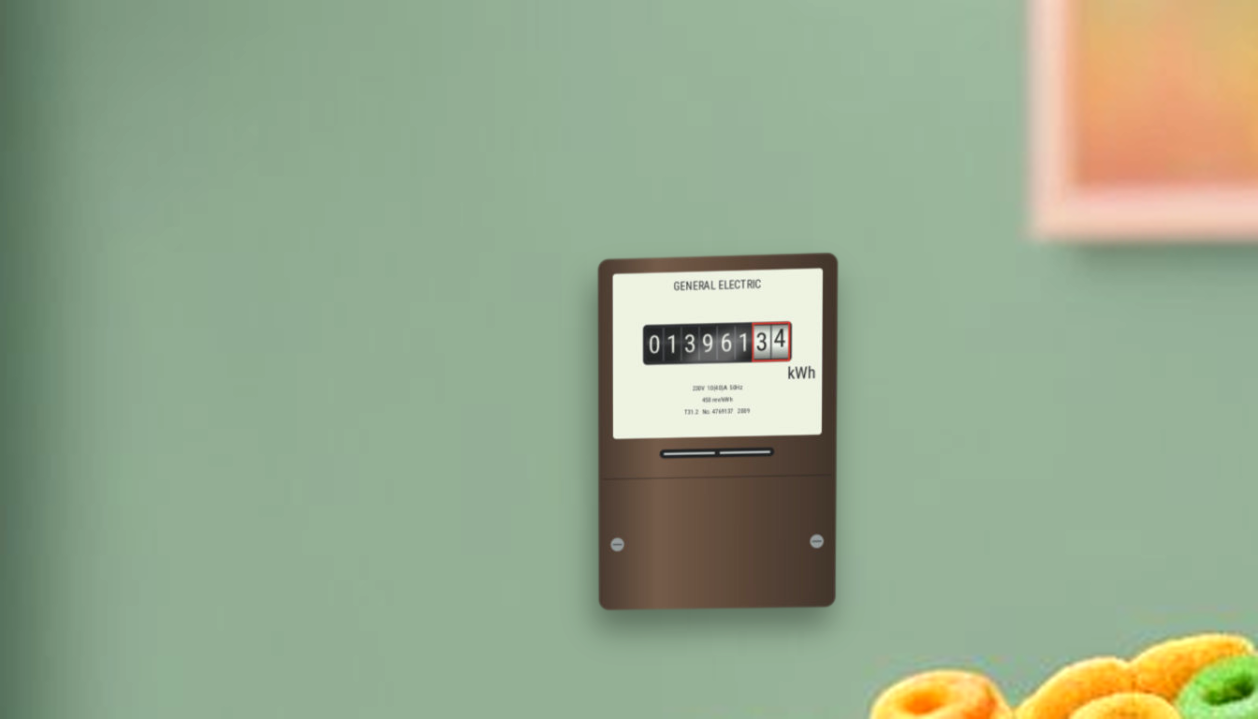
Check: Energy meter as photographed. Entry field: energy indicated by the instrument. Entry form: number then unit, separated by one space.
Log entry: 13961.34 kWh
